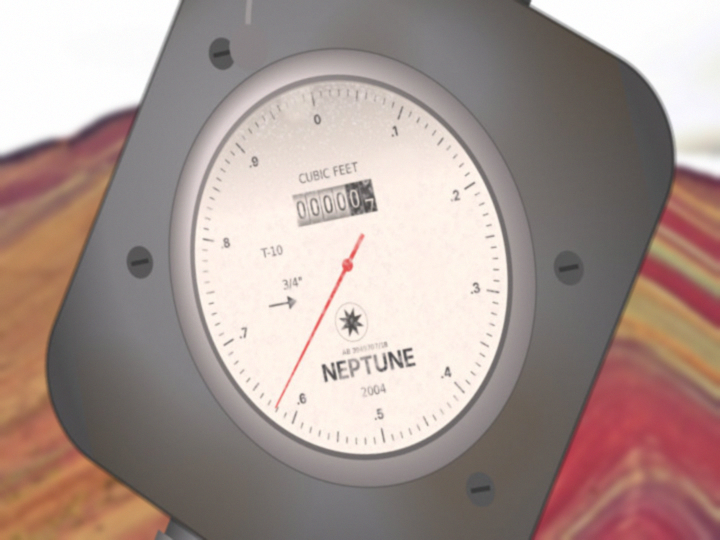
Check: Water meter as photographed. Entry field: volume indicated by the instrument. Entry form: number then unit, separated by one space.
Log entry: 6.62 ft³
